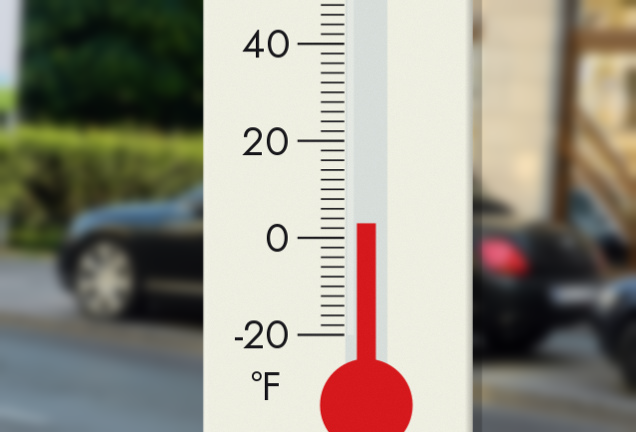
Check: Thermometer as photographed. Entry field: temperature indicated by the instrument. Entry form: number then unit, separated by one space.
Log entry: 3 °F
